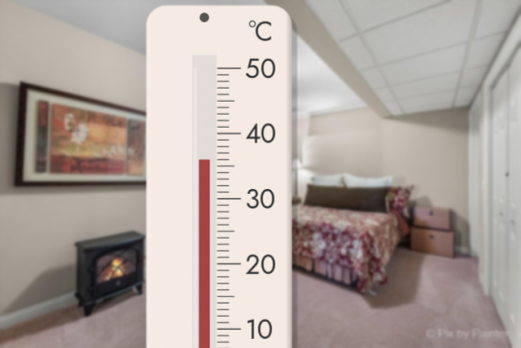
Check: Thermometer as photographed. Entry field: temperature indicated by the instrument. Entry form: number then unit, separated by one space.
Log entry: 36 °C
